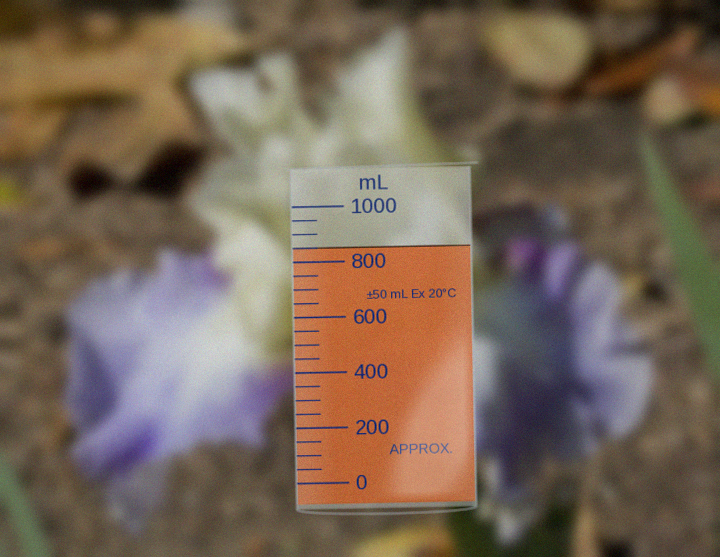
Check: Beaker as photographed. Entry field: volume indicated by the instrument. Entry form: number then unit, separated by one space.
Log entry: 850 mL
